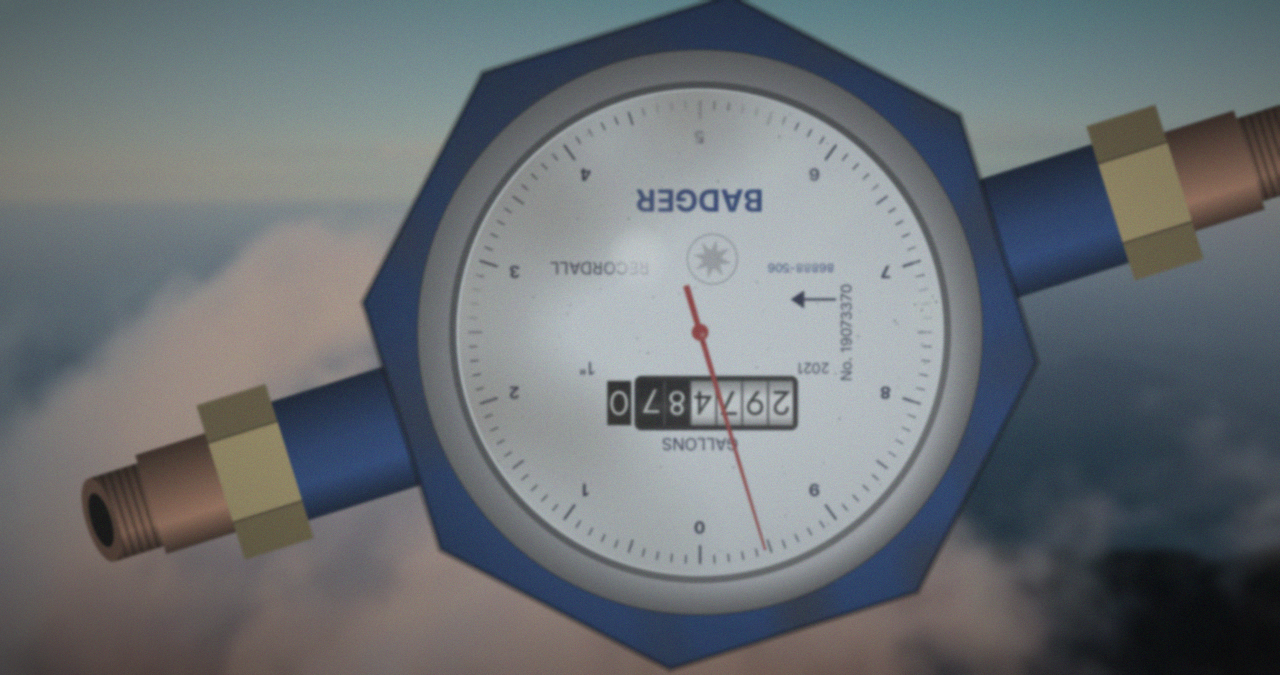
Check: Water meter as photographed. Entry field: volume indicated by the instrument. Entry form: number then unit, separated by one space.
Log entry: 2974869.5 gal
